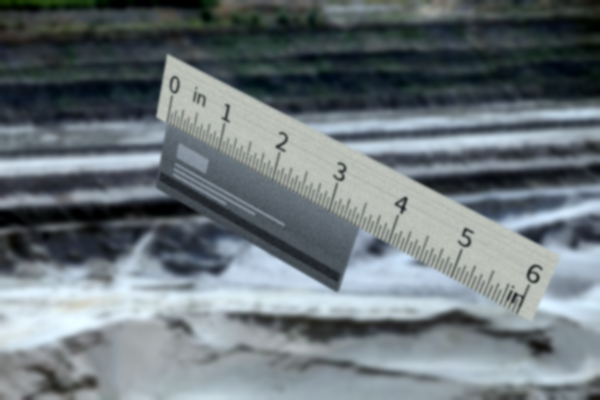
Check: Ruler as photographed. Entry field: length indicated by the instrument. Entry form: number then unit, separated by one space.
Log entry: 3.5 in
